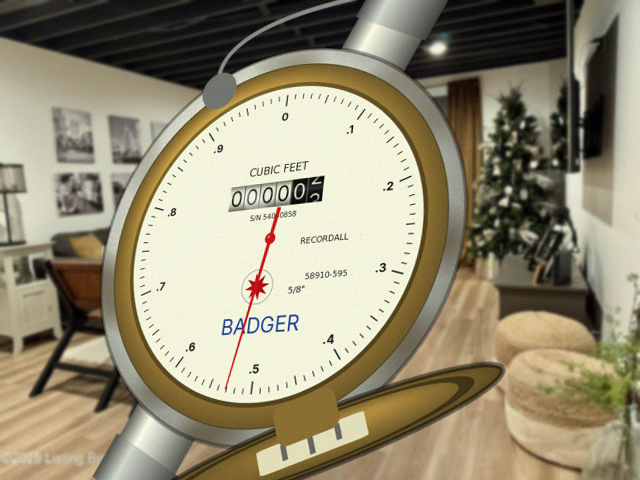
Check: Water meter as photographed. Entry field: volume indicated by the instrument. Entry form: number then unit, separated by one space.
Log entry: 2.53 ft³
